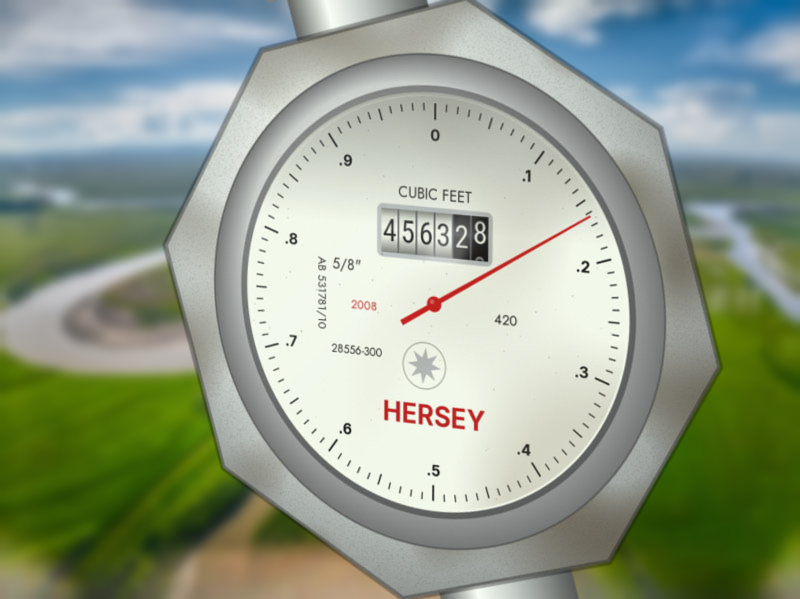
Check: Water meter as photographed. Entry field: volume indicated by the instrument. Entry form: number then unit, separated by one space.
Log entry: 456328.16 ft³
